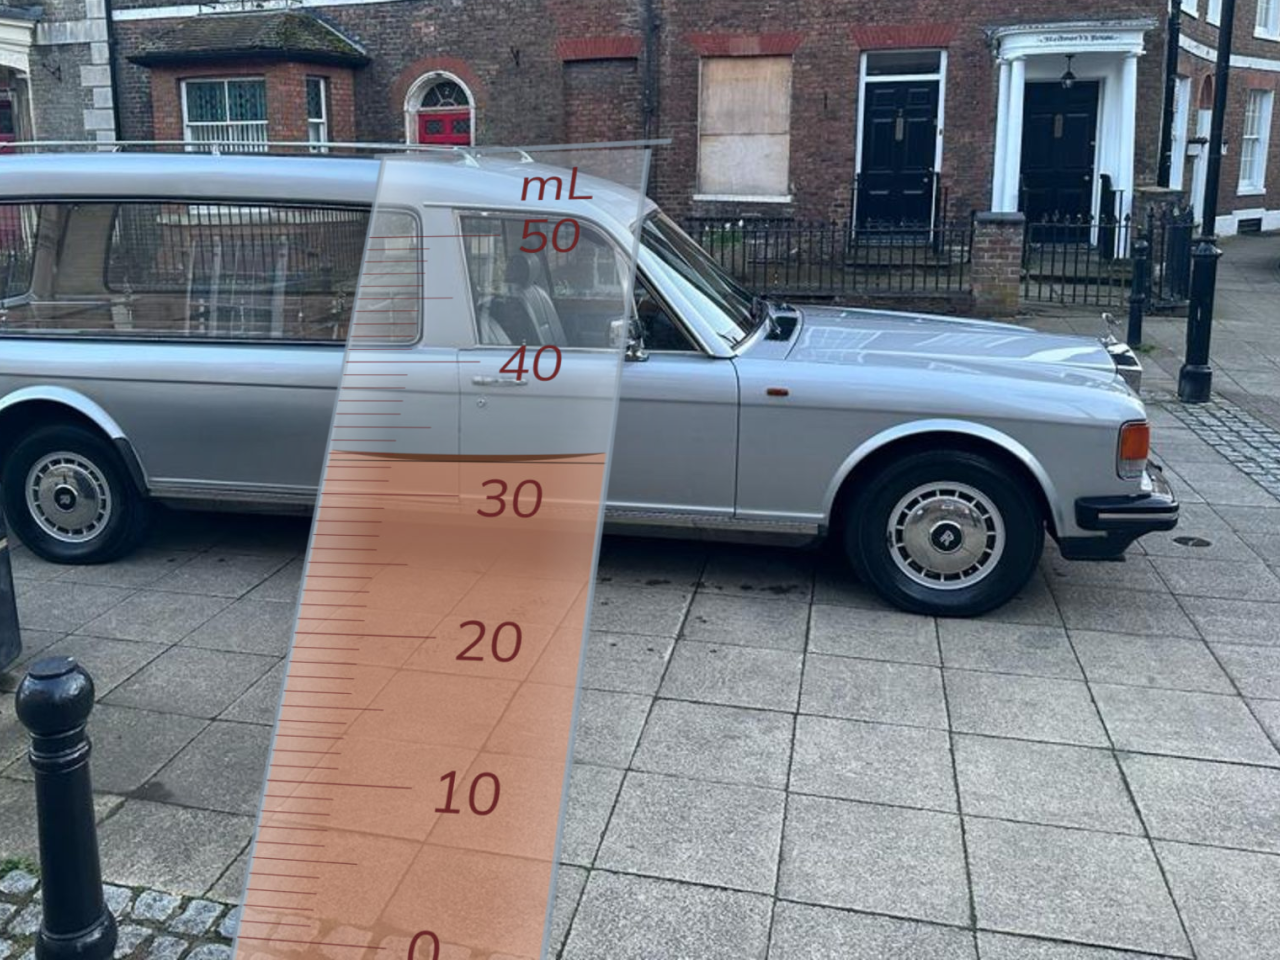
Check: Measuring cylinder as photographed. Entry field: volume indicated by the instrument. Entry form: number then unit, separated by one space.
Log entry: 32.5 mL
